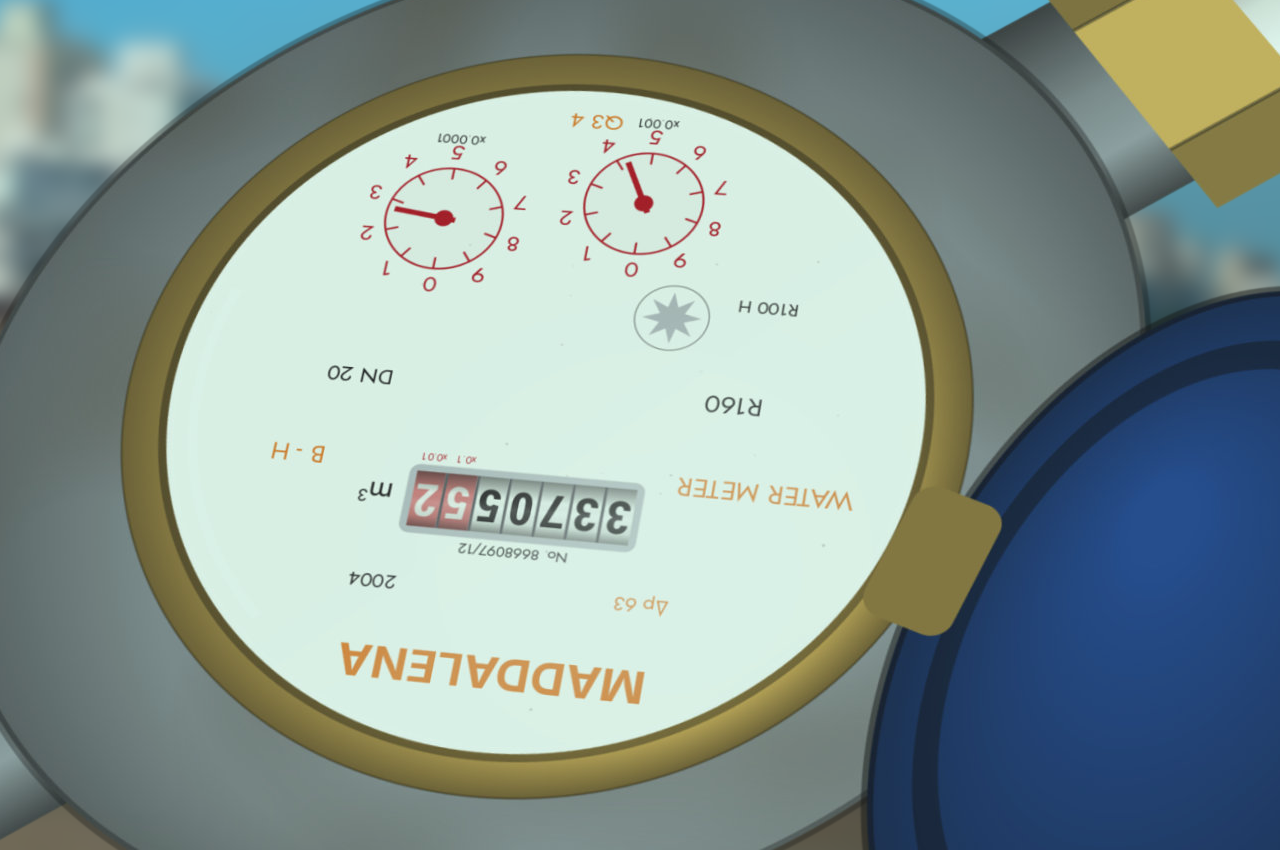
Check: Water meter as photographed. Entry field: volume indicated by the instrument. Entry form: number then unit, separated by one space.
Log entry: 33705.5242 m³
